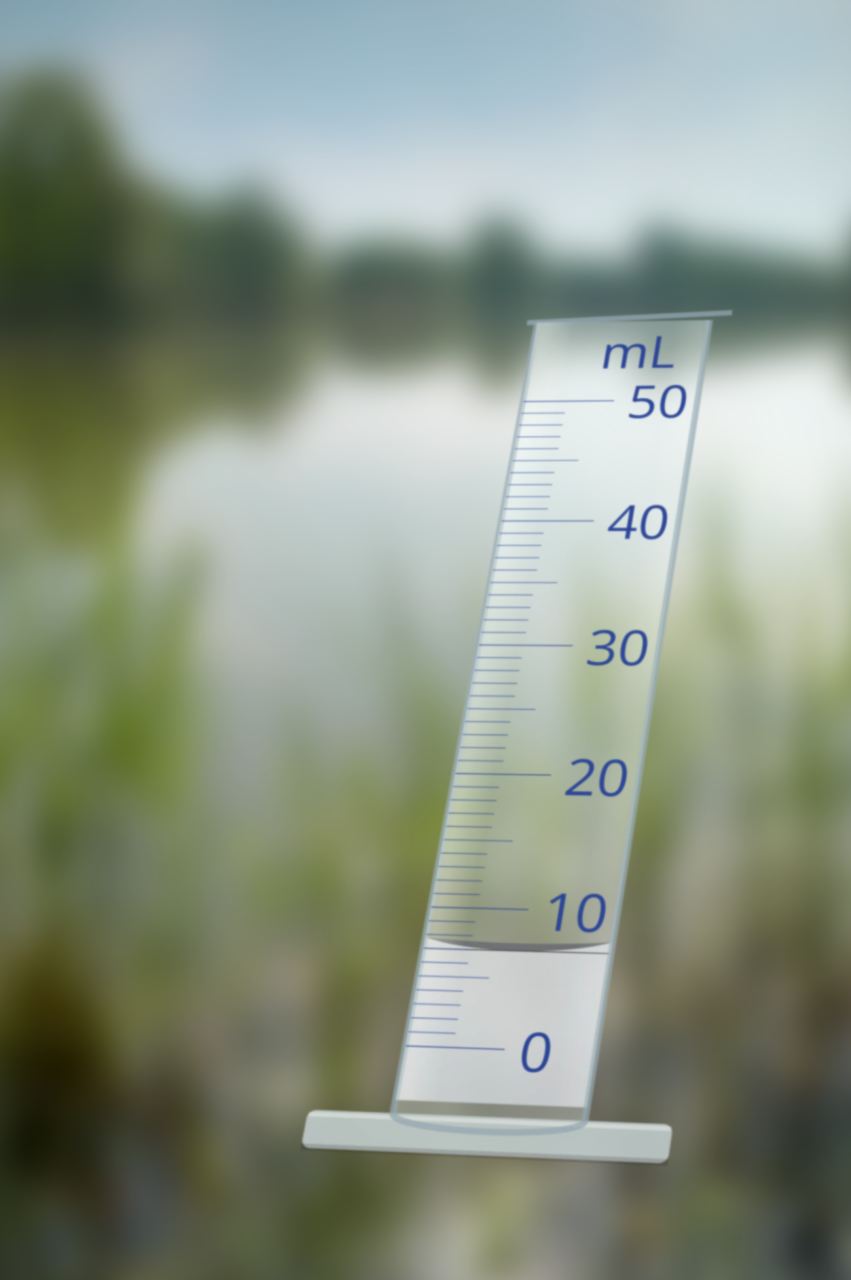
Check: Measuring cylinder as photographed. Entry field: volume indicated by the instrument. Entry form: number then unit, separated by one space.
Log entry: 7 mL
